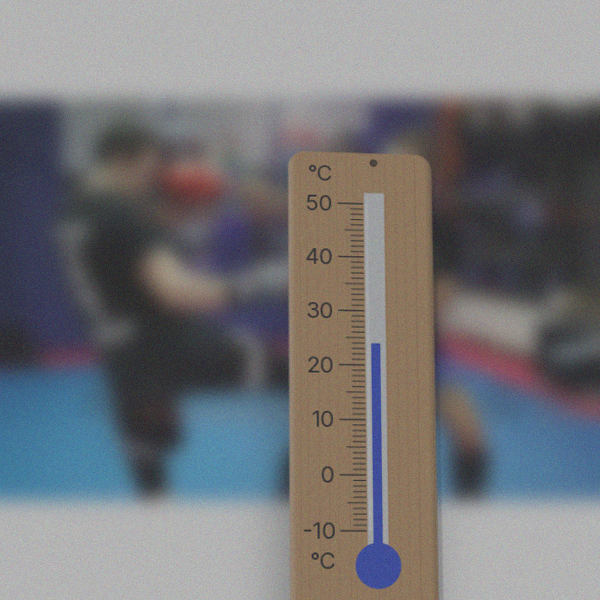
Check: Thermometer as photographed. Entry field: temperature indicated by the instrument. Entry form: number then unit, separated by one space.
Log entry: 24 °C
